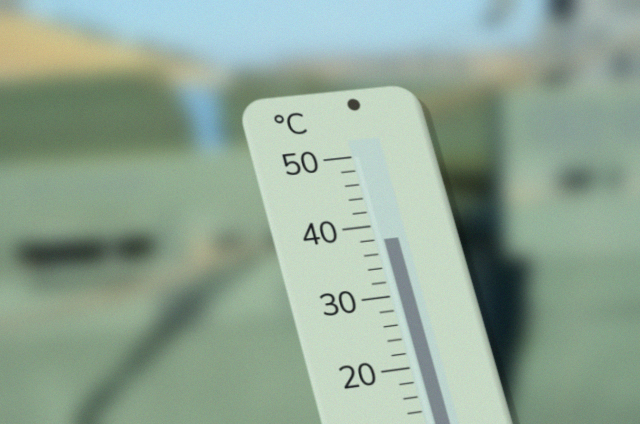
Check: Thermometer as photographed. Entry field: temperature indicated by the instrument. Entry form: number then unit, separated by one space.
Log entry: 38 °C
